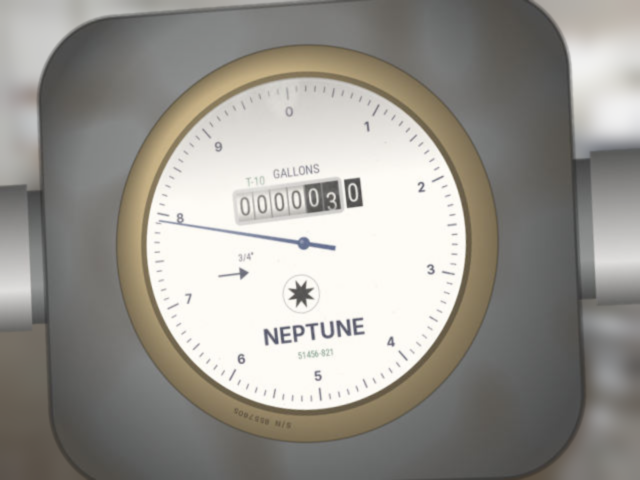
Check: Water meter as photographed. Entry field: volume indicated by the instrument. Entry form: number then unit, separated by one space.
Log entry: 27.9 gal
